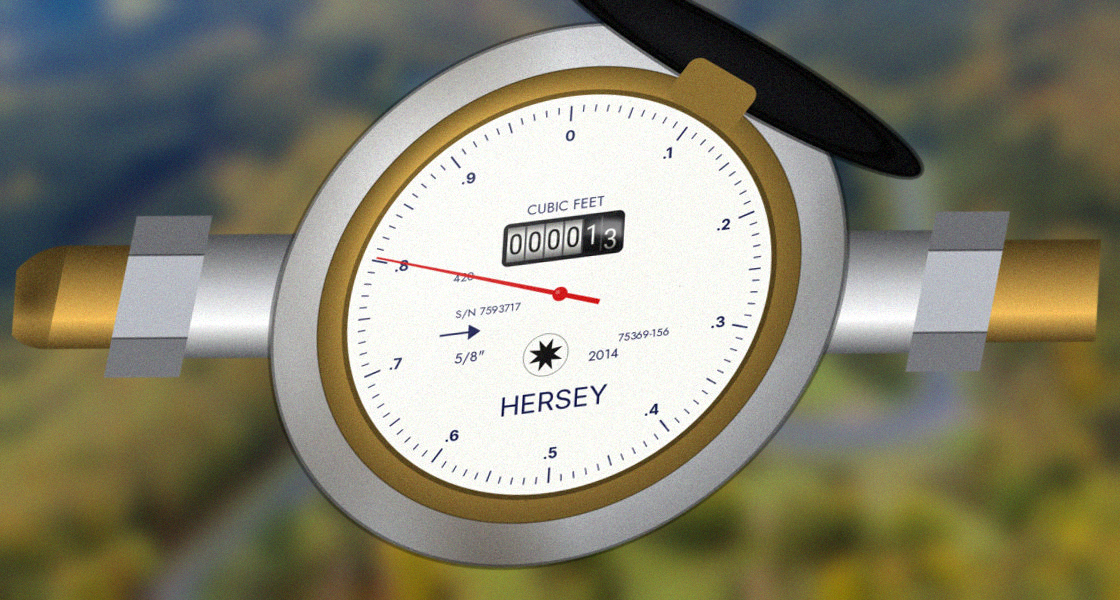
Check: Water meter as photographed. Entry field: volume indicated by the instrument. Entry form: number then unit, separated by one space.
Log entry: 12.80 ft³
